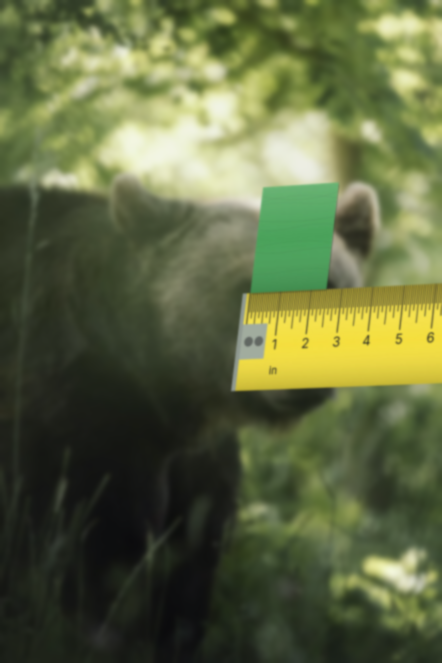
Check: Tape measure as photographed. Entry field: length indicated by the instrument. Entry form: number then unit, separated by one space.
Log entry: 2.5 in
